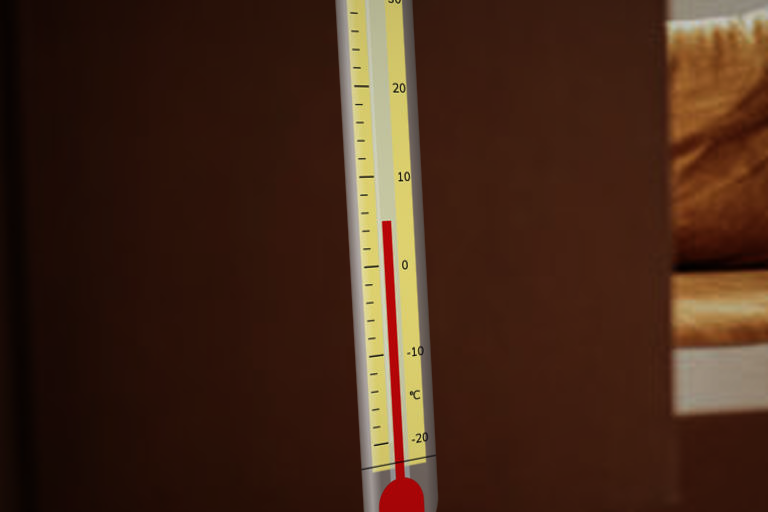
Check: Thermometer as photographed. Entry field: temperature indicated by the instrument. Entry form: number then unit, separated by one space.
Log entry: 5 °C
